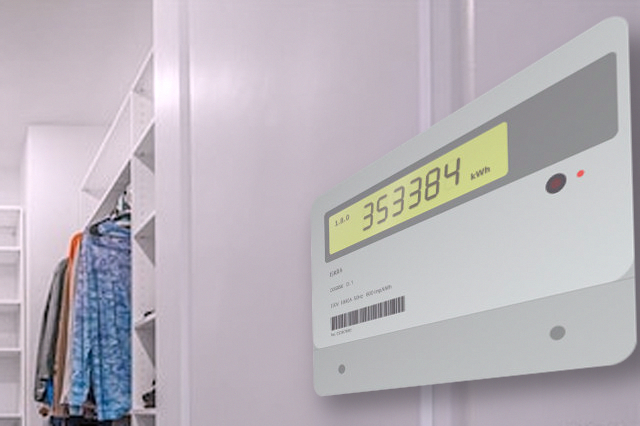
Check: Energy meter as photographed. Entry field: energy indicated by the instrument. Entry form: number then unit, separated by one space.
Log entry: 353384 kWh
